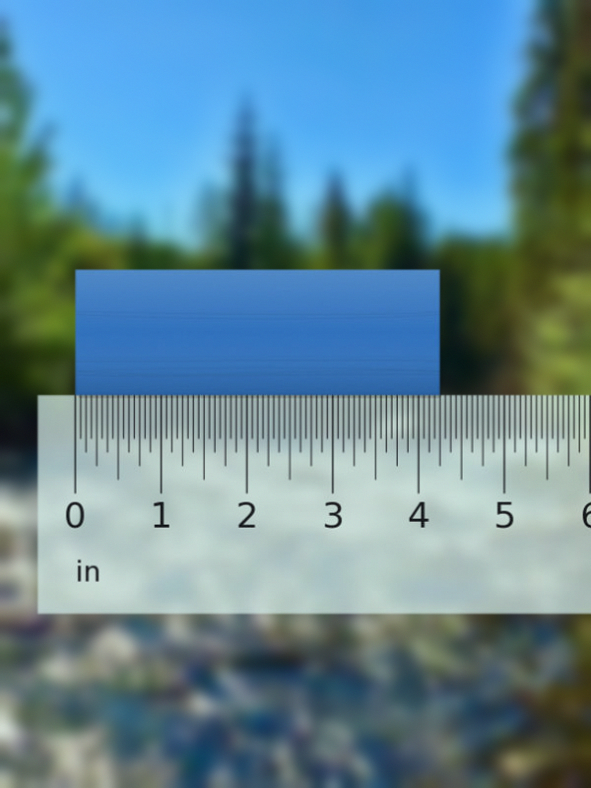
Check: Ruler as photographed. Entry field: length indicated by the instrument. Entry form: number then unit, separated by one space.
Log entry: 4.25 in
